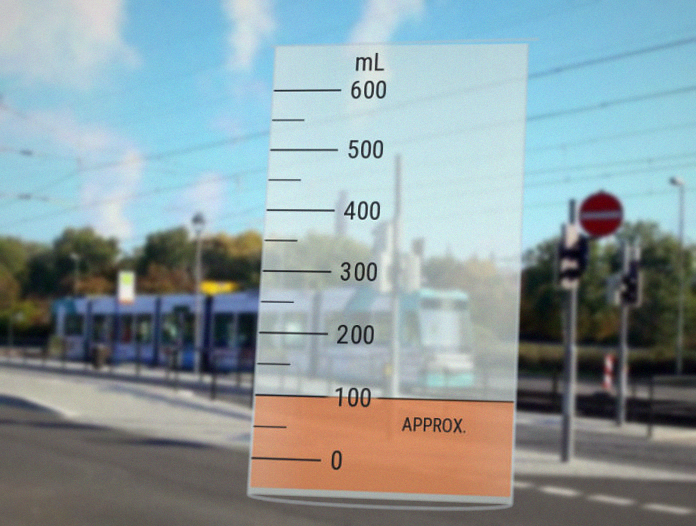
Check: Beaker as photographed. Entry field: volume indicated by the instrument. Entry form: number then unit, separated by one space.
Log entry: 100 mL
